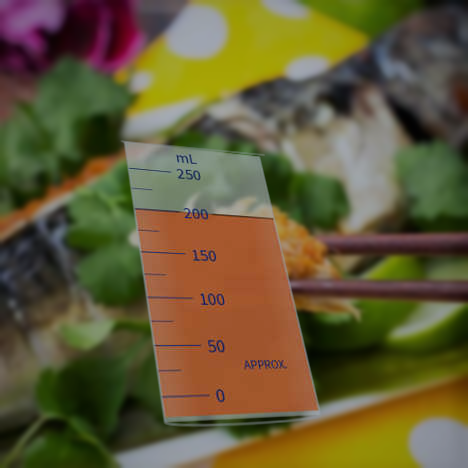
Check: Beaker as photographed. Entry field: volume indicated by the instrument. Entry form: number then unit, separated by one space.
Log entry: 200 mL
